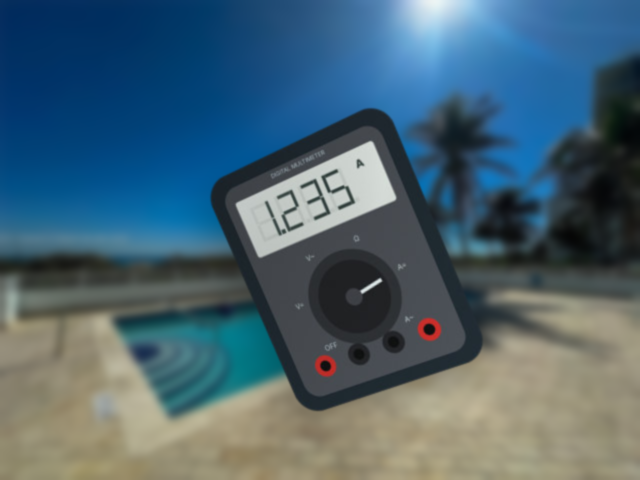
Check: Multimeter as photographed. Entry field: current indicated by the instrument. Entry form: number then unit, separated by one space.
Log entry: 1.235 A
